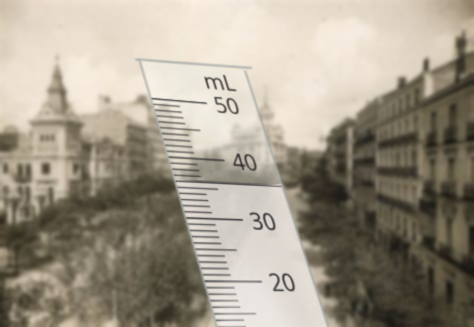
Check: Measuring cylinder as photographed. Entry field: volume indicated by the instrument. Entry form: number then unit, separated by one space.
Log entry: 36 mL
